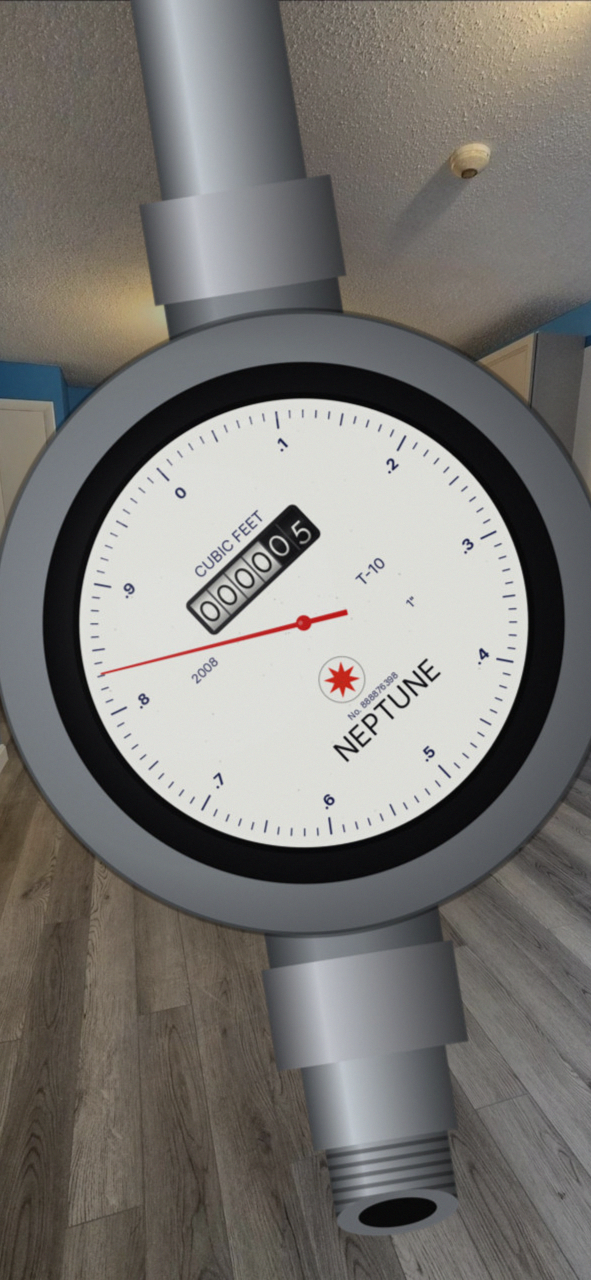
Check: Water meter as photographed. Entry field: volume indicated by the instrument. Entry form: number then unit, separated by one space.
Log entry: 4.83 ft³
